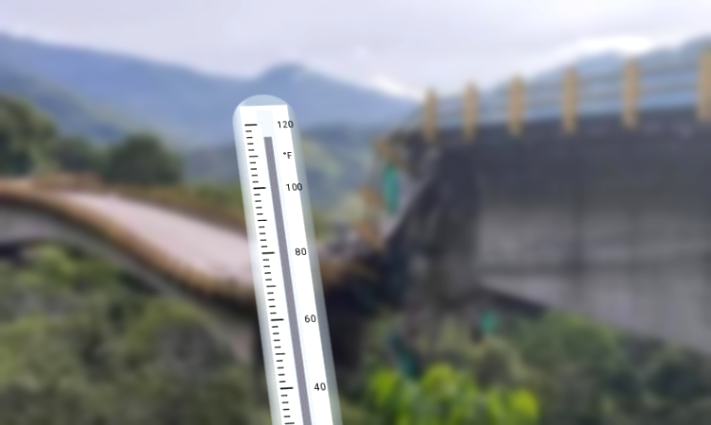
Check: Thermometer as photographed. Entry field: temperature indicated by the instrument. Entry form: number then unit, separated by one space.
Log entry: 116 °F
